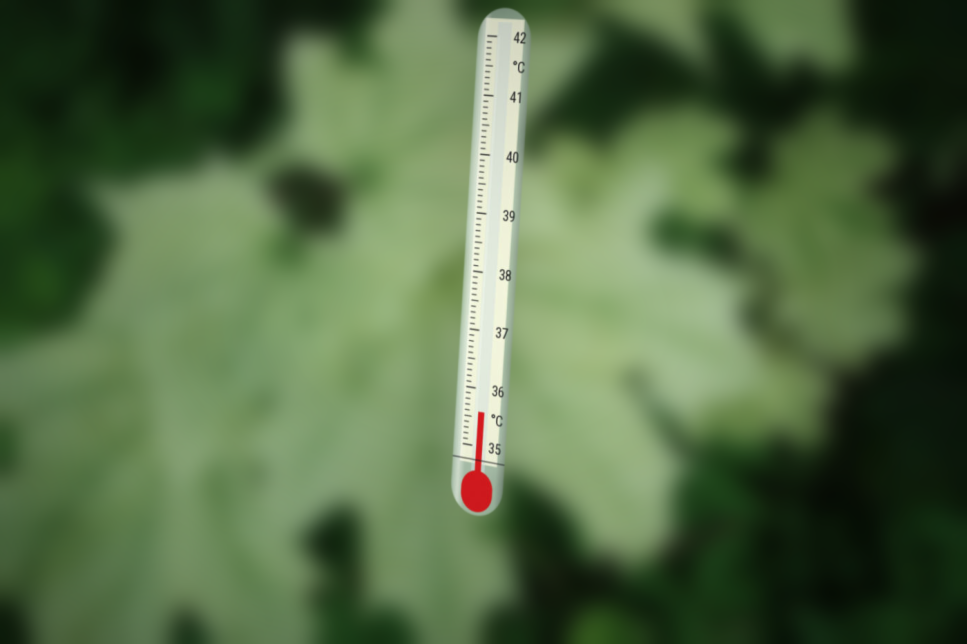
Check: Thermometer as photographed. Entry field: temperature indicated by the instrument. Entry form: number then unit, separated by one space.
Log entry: 35.6 °C
